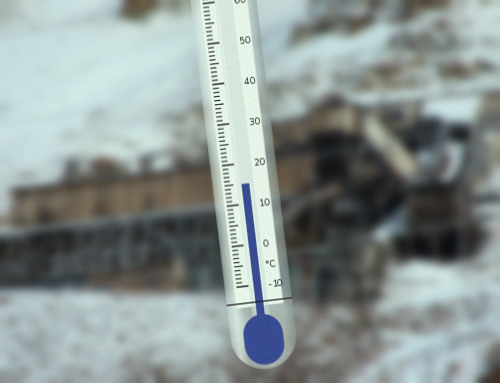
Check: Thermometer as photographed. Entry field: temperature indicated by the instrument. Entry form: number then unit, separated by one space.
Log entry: 15 °C
